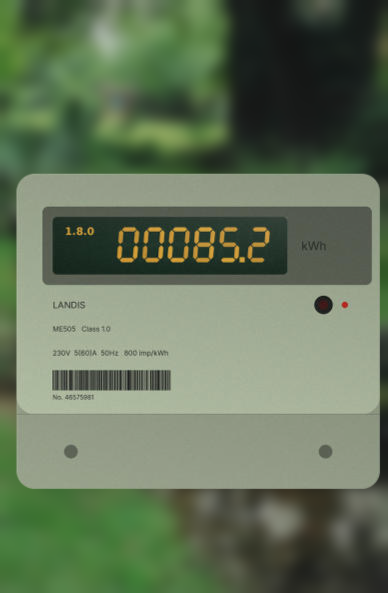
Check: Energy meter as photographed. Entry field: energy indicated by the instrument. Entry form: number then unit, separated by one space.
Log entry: 85.2 kWh
